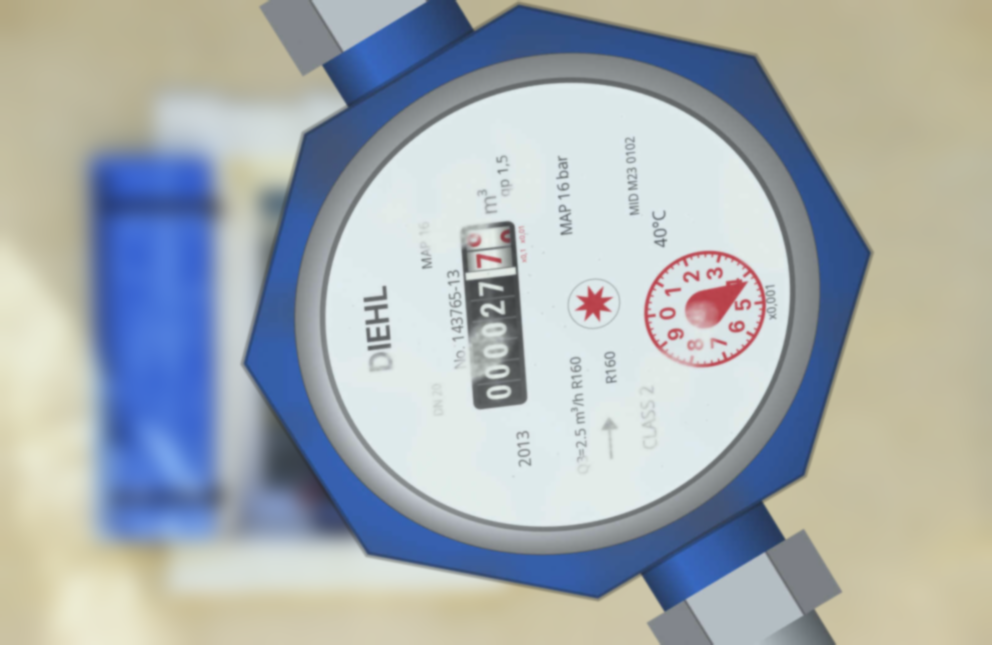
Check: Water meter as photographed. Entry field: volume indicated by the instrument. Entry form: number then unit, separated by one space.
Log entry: 27.784 m³
